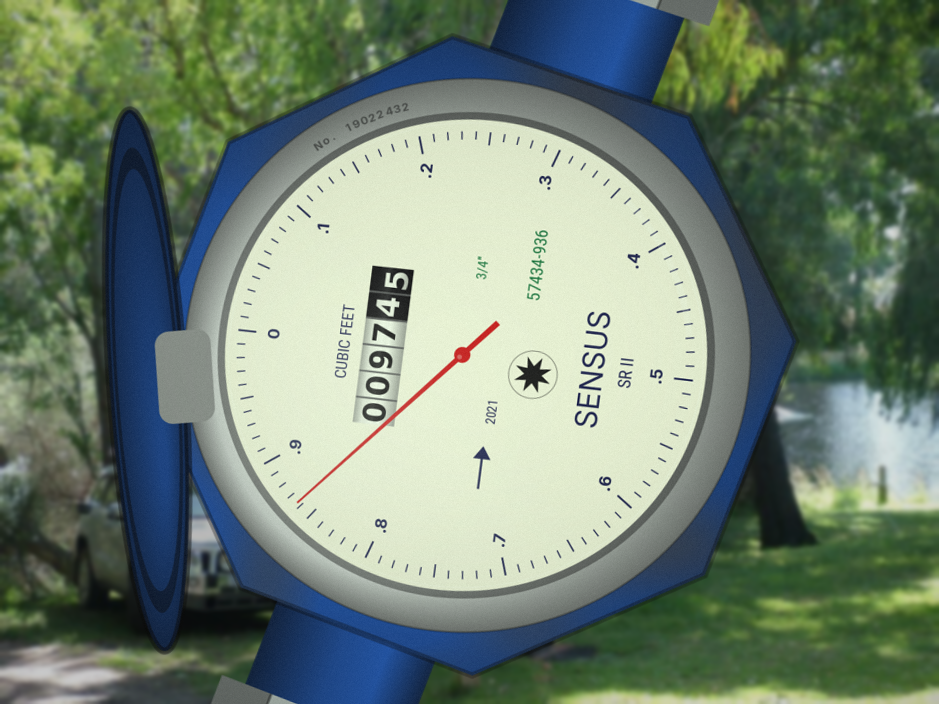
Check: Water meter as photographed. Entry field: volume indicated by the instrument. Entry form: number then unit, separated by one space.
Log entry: 9744.86 ft³
